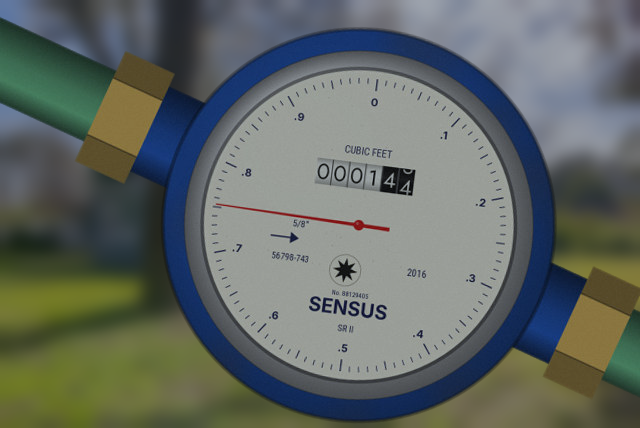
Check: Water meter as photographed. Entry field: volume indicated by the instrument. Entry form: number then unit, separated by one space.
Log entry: 143.75 ft³
